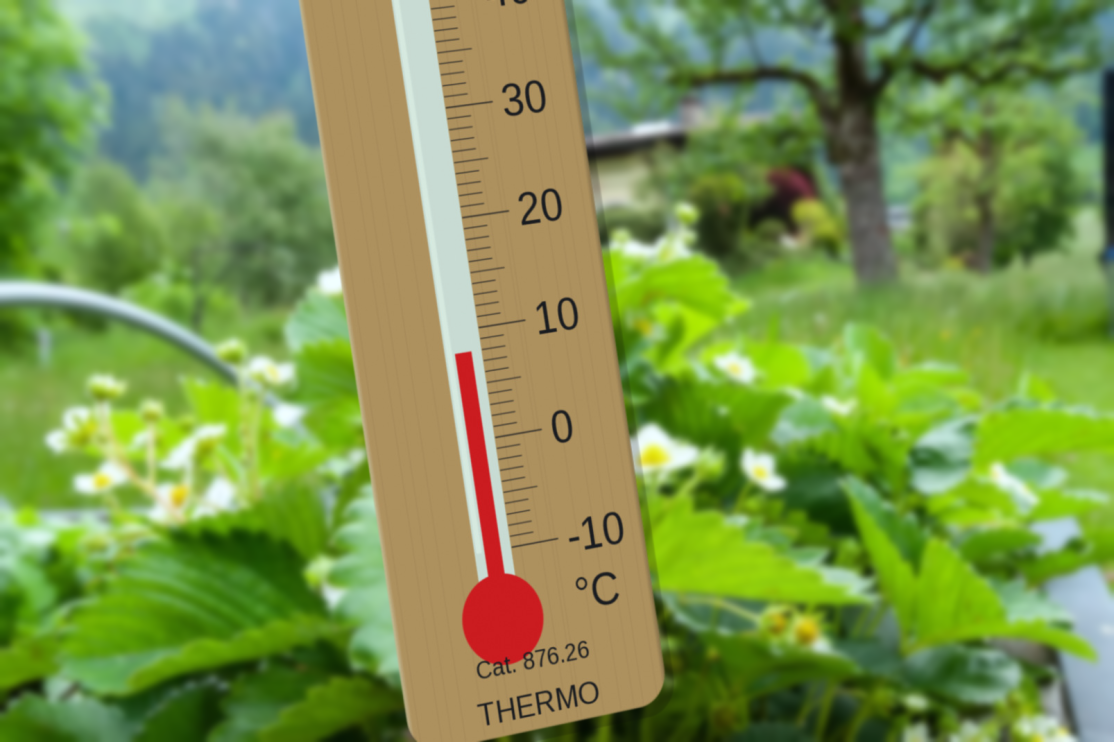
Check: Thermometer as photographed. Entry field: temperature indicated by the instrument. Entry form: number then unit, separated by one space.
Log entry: 8 °C
